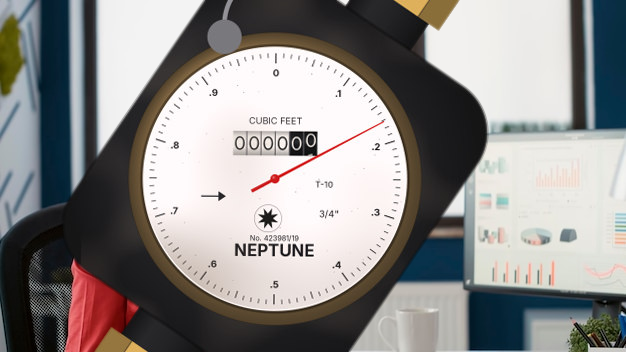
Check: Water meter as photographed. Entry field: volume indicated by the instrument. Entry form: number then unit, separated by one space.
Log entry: 0.17 ft³
